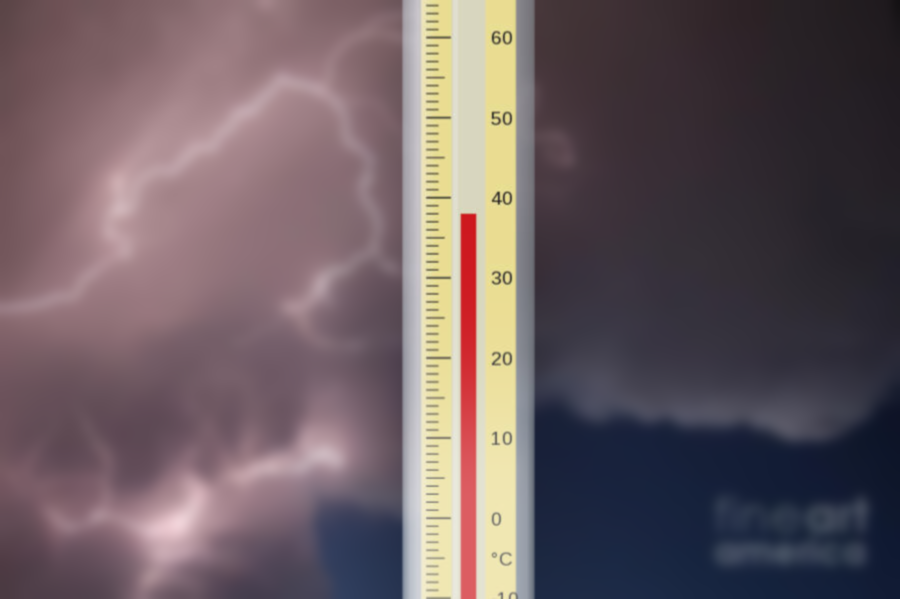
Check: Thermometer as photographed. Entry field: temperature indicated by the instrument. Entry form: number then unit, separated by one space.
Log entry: 38 °C
